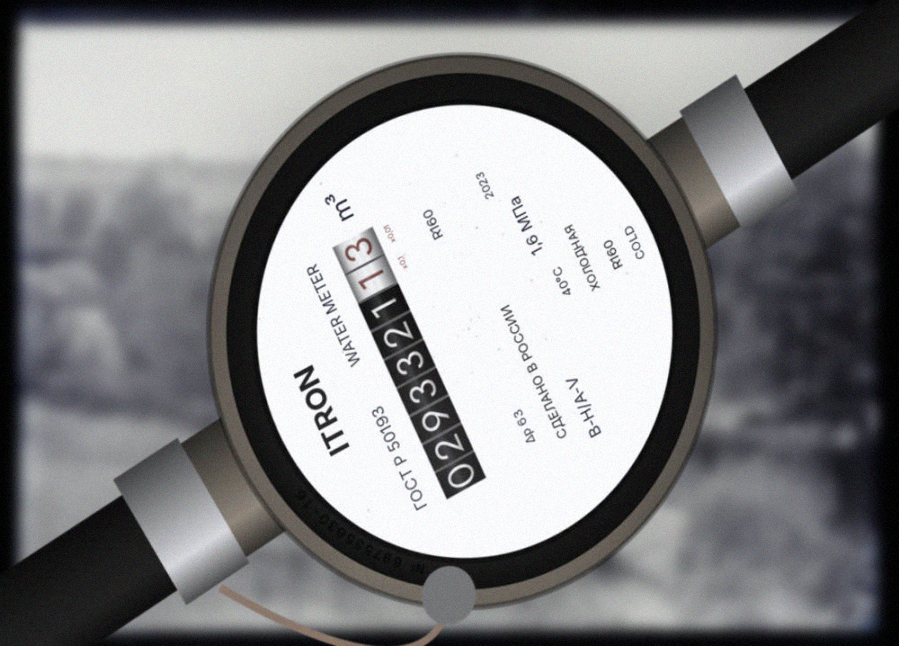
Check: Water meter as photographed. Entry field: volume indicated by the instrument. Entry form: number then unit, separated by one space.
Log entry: 293321.13 m³
